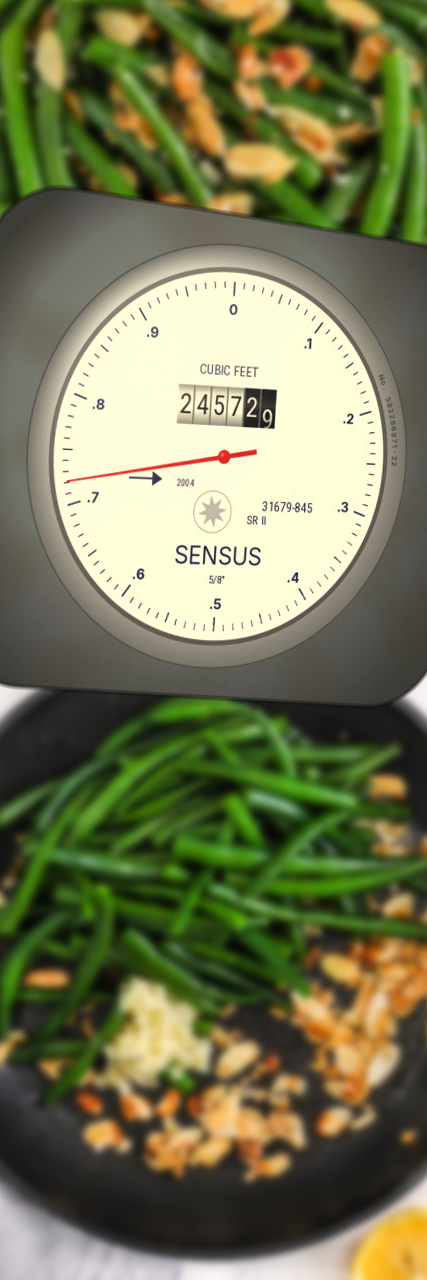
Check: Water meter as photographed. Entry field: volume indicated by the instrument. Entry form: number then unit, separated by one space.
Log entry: 245728.72 ft³
